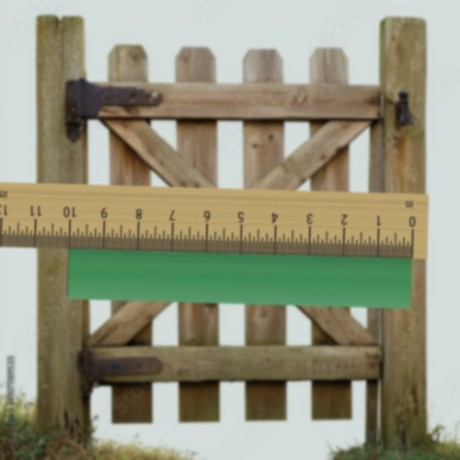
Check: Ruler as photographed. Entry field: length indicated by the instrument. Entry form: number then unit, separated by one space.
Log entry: 10 in
